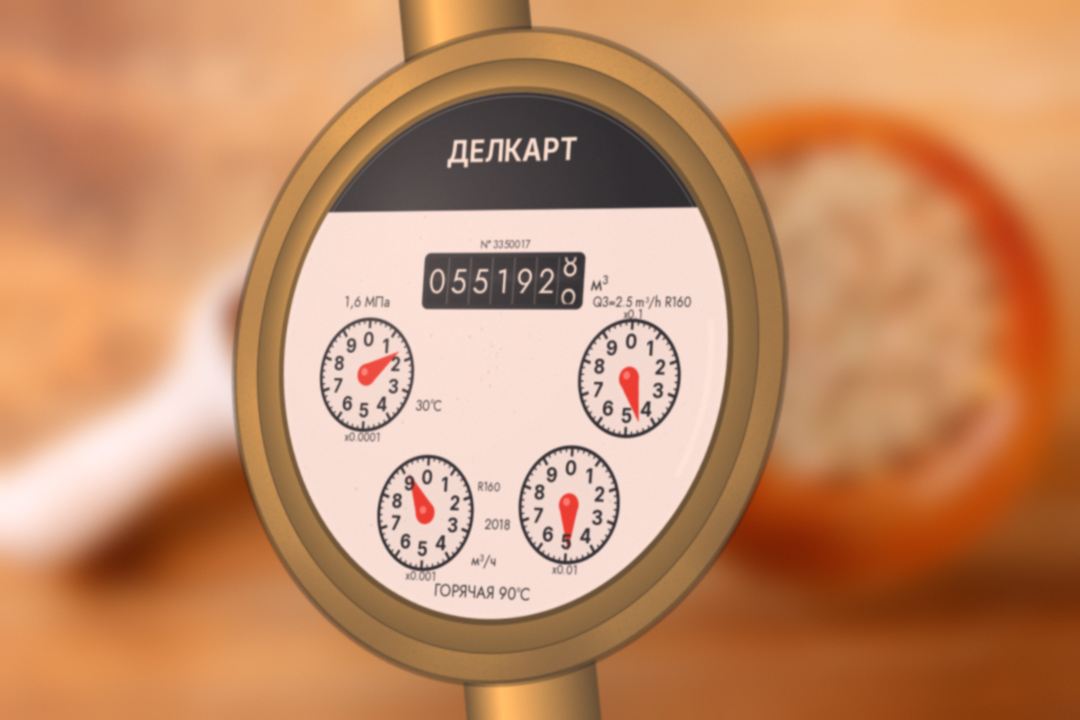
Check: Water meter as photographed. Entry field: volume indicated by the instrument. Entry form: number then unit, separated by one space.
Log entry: 551928.4491 m³
